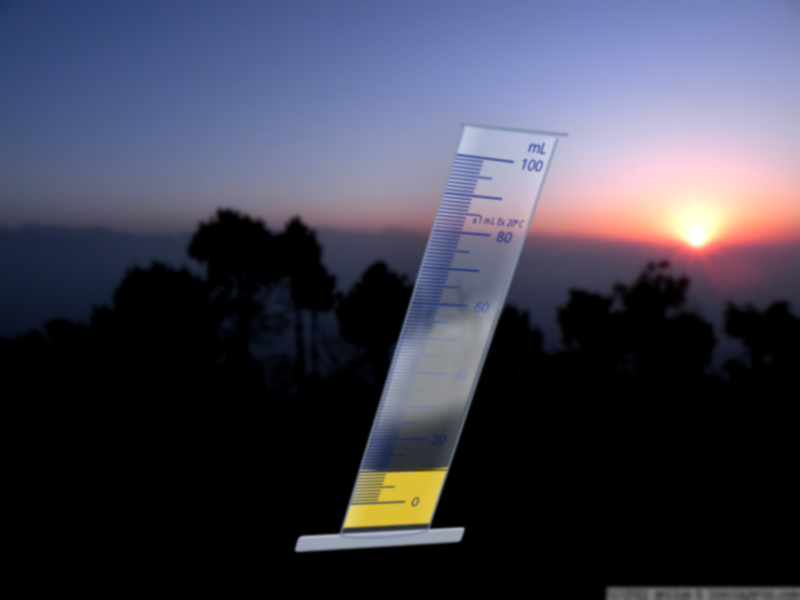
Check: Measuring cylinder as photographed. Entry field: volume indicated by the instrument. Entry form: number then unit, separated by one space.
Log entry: 10 mL
